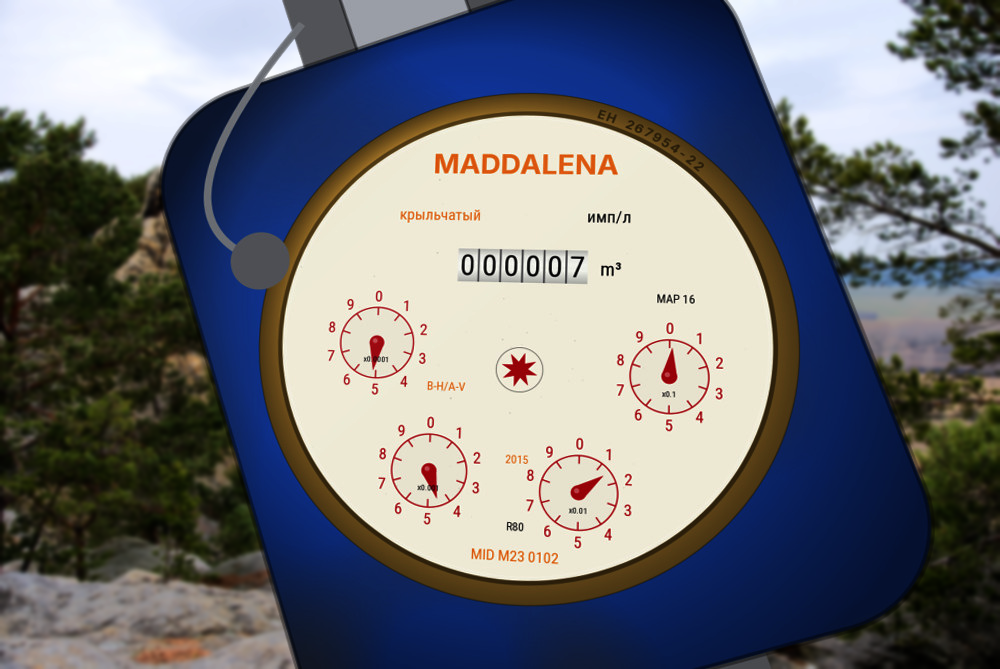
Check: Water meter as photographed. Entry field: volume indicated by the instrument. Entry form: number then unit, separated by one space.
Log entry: 7.0145 m³
